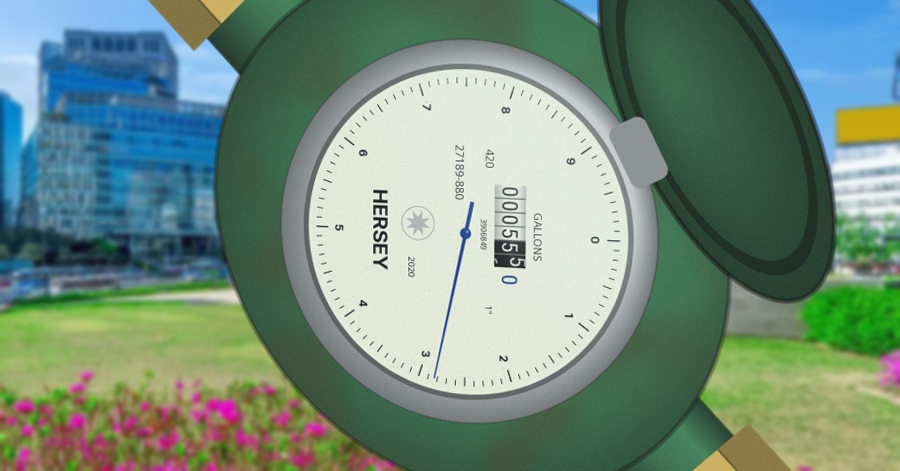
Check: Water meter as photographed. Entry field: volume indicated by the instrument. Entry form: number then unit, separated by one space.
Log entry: 5552.8 gal
